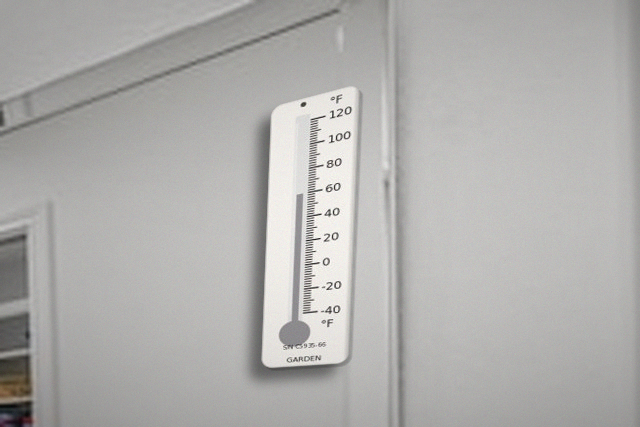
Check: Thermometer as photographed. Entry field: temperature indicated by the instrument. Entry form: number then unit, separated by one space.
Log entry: 60 °F
